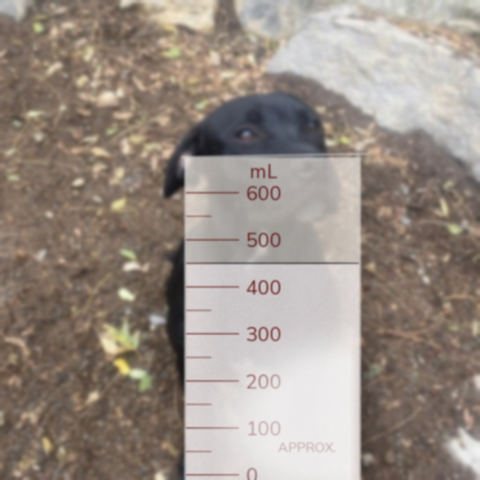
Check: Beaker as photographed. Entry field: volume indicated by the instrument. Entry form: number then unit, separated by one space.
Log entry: 450 mL
